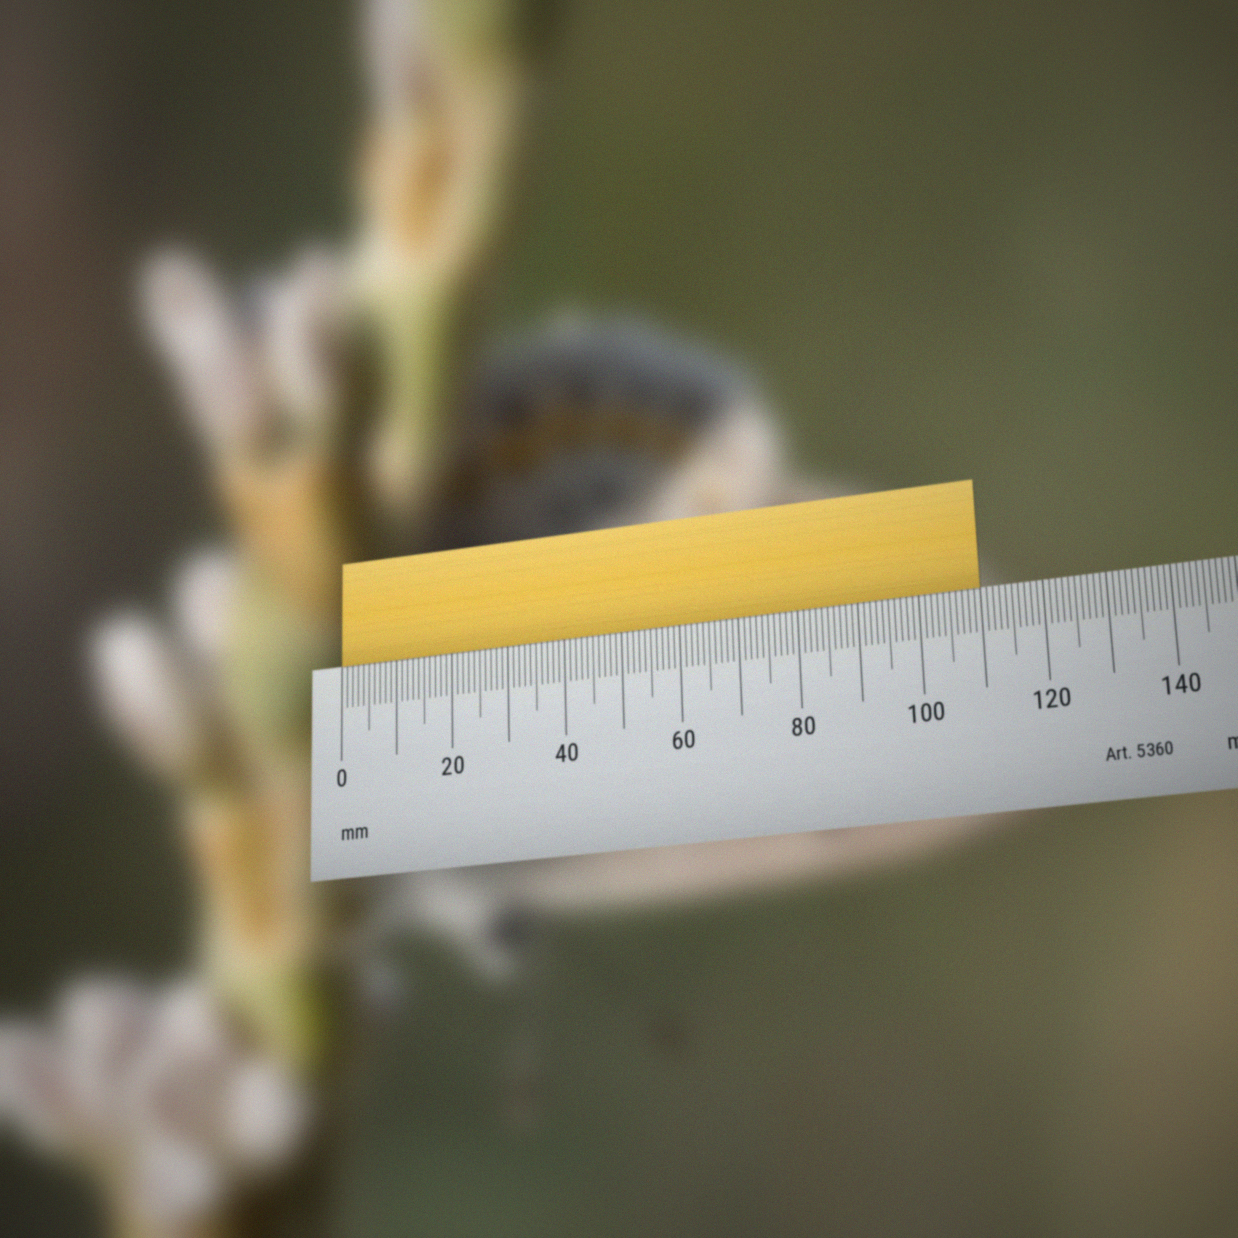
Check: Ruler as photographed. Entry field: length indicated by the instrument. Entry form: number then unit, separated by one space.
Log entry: 110 mm
